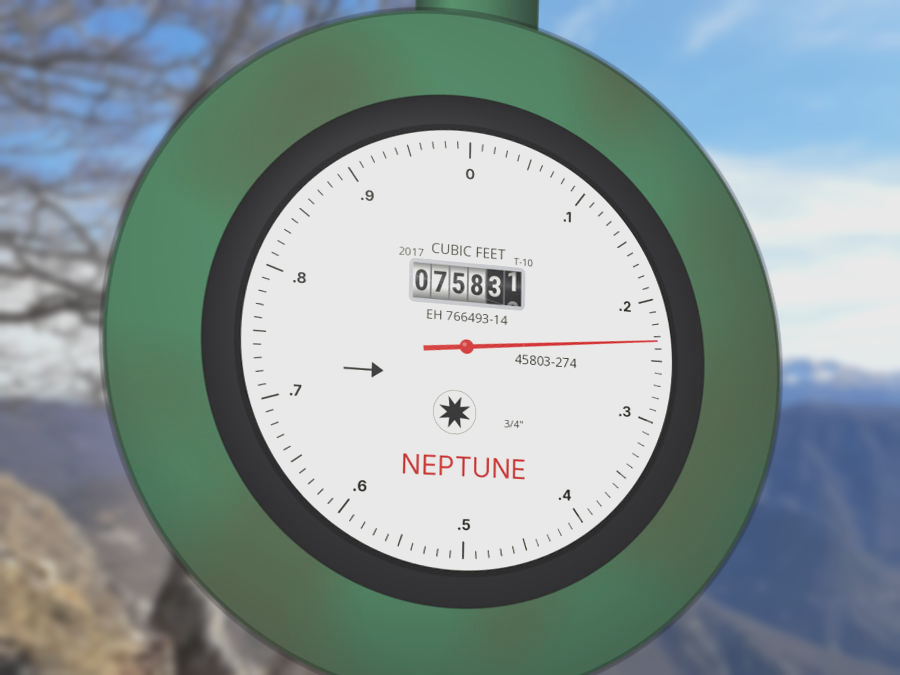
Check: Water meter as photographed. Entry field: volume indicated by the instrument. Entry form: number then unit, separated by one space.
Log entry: 75831.23 ft³
